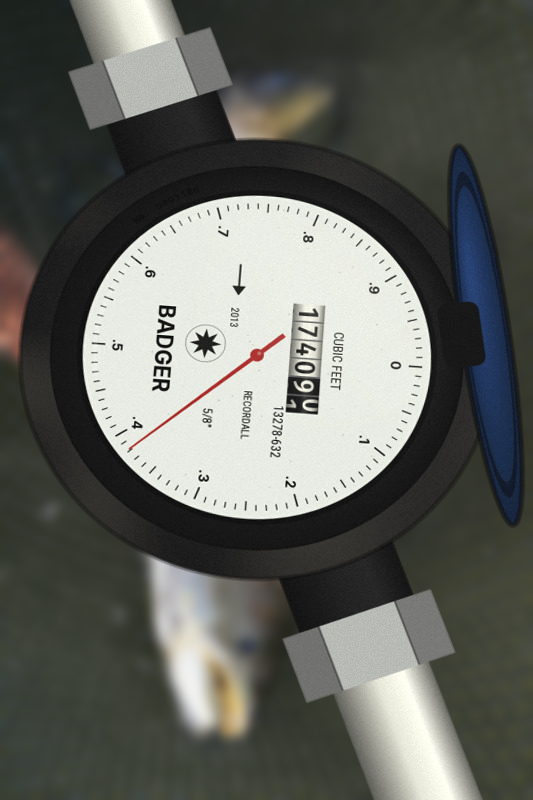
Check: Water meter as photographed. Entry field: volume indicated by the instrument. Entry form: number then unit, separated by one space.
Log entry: 174090.38 ft³
